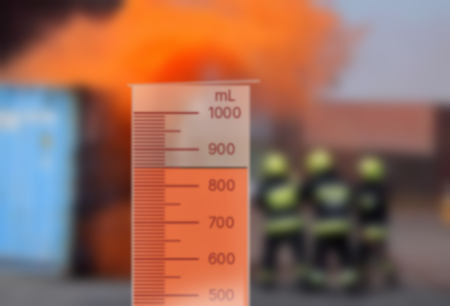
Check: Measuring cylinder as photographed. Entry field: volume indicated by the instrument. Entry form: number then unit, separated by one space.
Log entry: 850 mL
